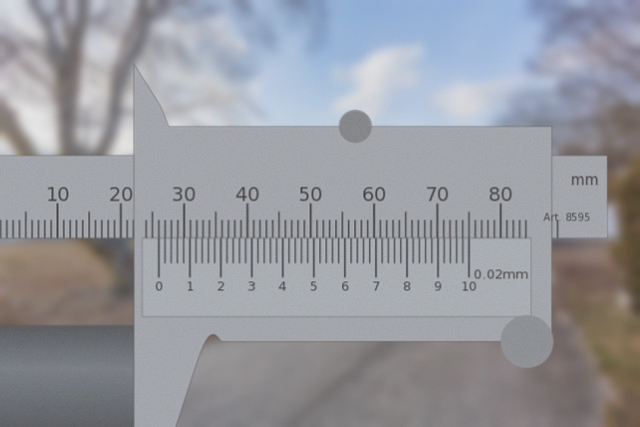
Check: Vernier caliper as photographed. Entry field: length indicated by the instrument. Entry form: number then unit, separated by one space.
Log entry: 26.0 mm
